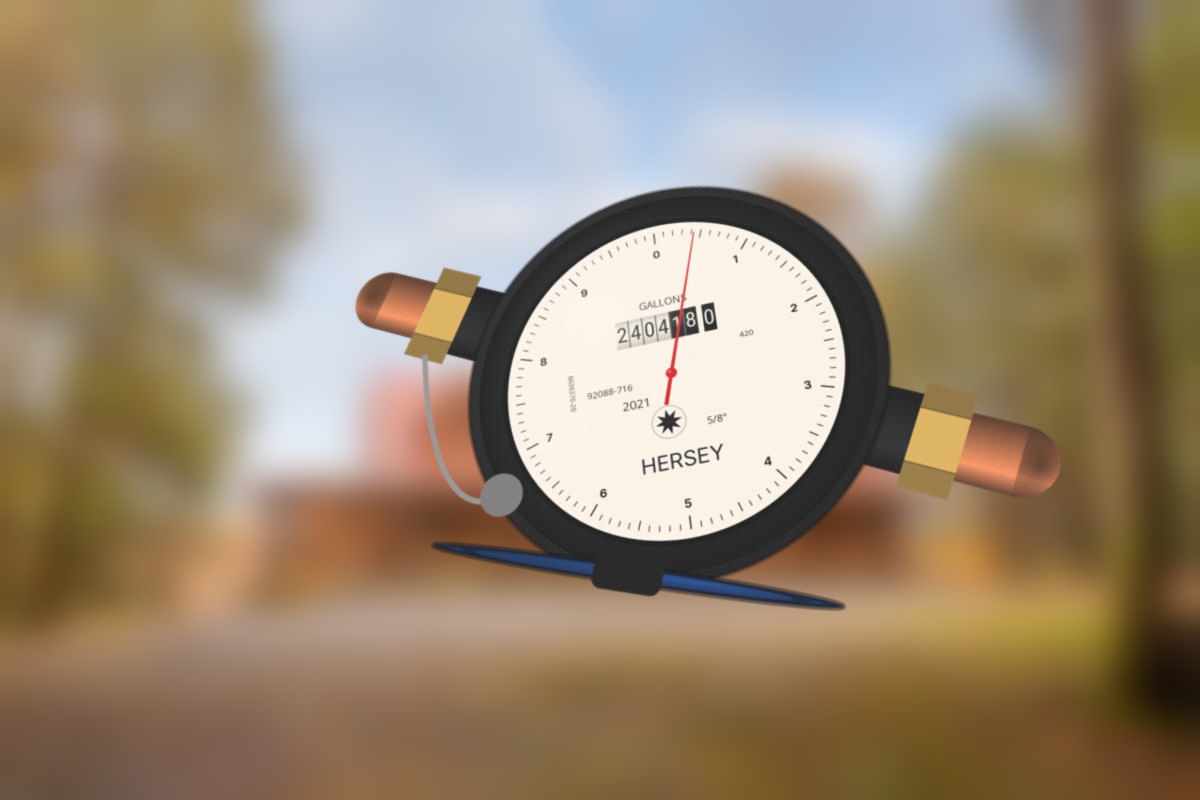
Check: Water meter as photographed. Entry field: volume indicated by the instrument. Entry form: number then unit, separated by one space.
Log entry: 2404180.4 gal
